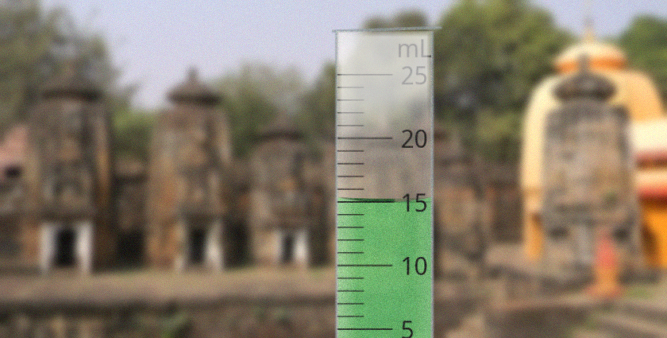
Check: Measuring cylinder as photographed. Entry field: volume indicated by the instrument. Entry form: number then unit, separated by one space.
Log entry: 15 mL
